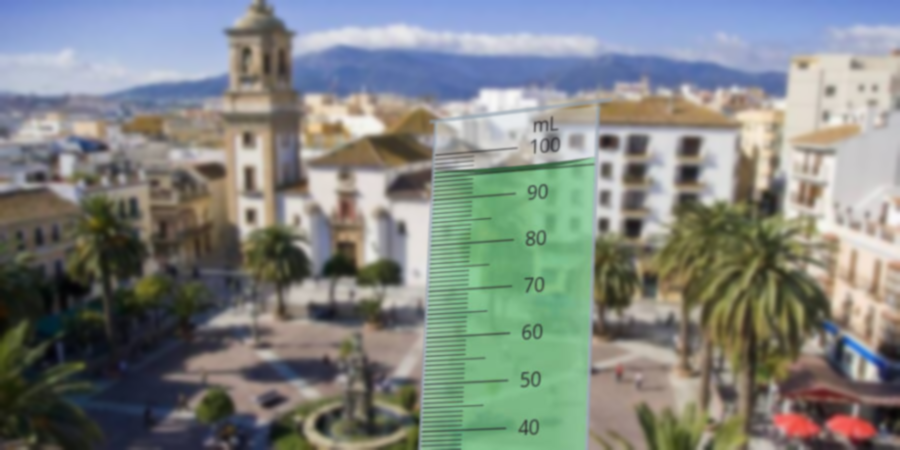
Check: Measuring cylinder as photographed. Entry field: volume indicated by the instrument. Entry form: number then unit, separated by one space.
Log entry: 95 mL
